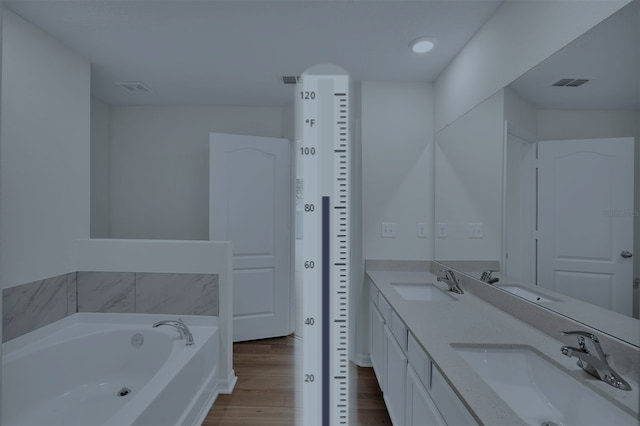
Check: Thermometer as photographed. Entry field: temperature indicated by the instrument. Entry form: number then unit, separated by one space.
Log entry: 84 °F
